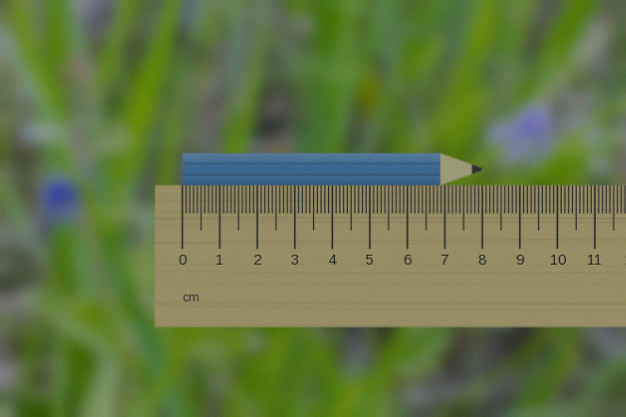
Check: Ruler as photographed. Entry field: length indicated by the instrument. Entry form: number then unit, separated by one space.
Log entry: 8 cm
